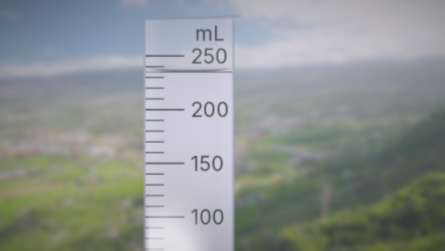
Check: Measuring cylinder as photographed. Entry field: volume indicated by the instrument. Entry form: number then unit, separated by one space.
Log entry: 235 mL
